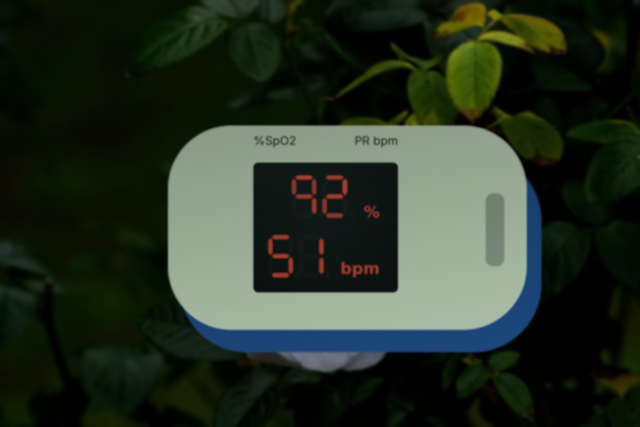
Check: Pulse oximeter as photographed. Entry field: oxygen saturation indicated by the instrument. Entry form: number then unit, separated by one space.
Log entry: 92 %
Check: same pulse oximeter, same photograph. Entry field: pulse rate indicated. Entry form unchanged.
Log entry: 51 bpm
